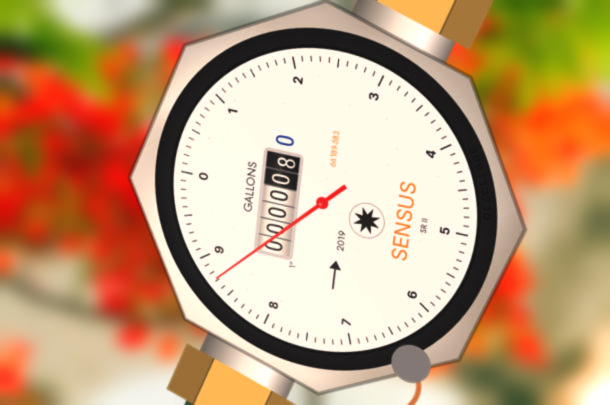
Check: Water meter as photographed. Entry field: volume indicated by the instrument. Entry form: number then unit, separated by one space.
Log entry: 78.7 gal
